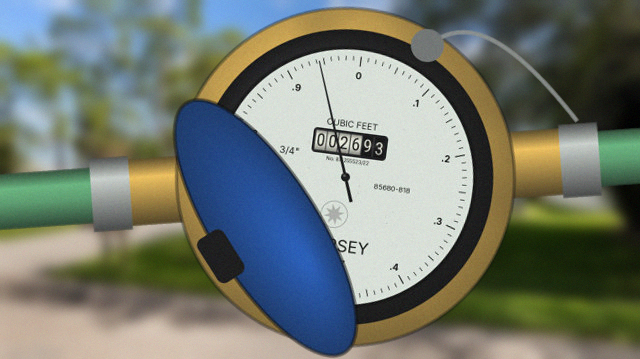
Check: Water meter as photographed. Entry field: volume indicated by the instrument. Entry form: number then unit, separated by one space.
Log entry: 2692.94 ft³
